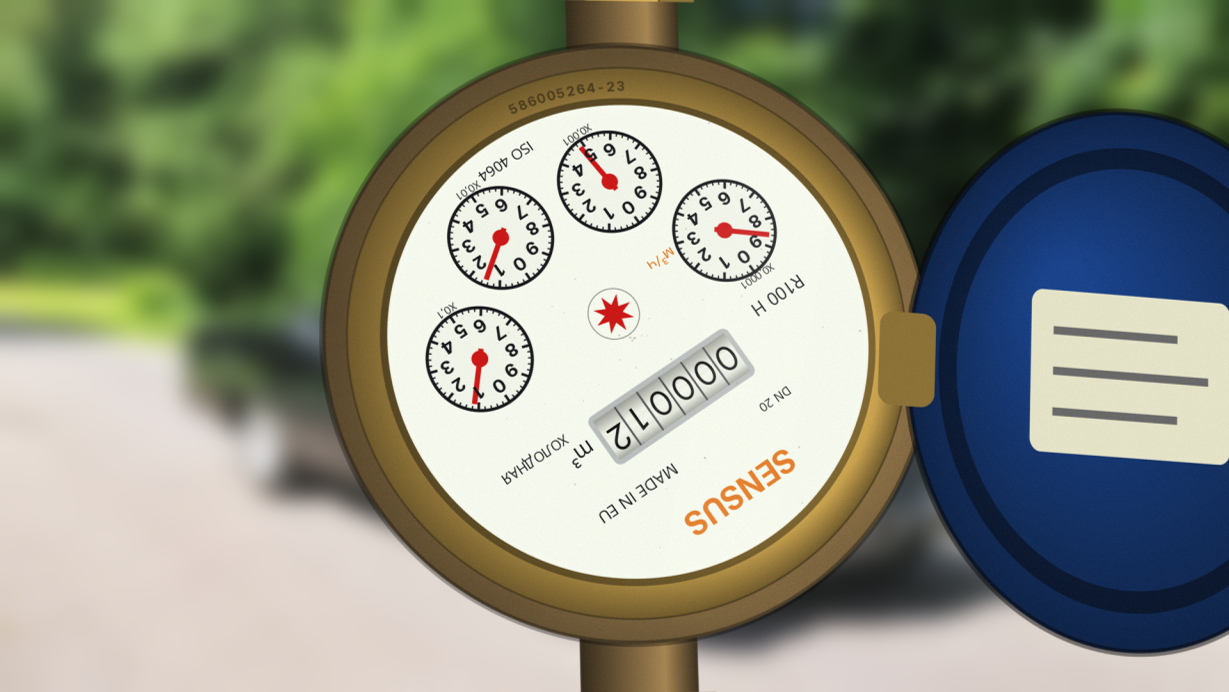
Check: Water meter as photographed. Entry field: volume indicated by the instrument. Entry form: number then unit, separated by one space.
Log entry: 12.1148 m³
